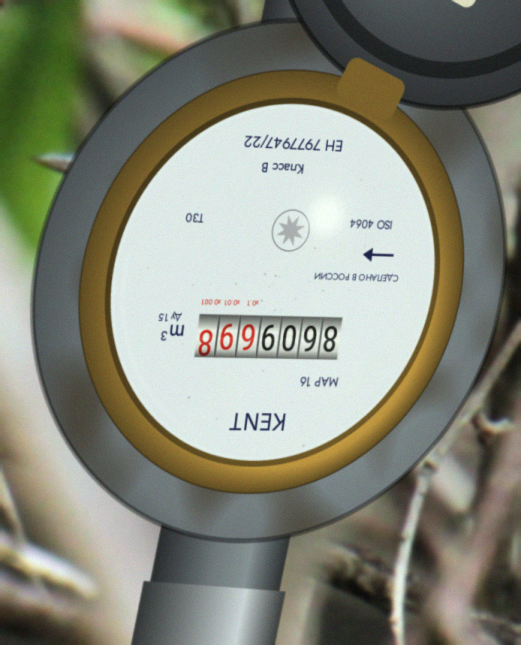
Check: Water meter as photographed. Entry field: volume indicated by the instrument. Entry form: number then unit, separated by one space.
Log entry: 8609.698 m³
